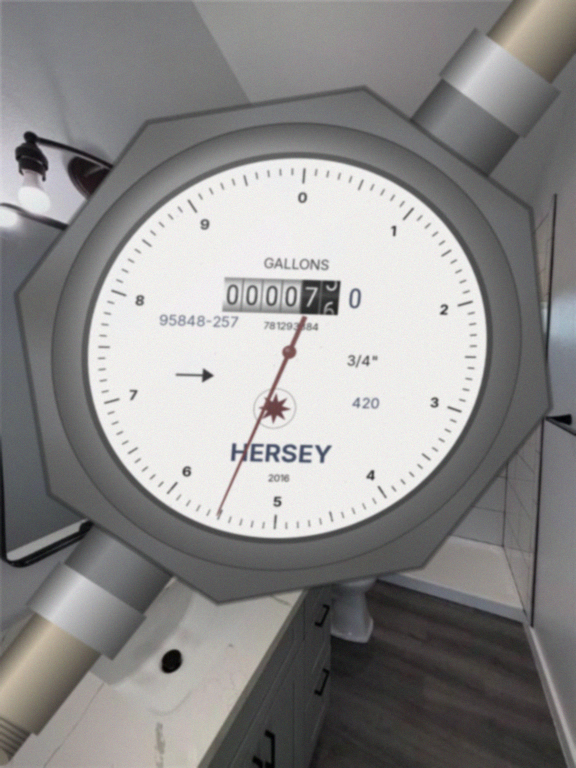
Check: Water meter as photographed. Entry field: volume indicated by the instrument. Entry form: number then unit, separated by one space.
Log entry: 755.5 gal
